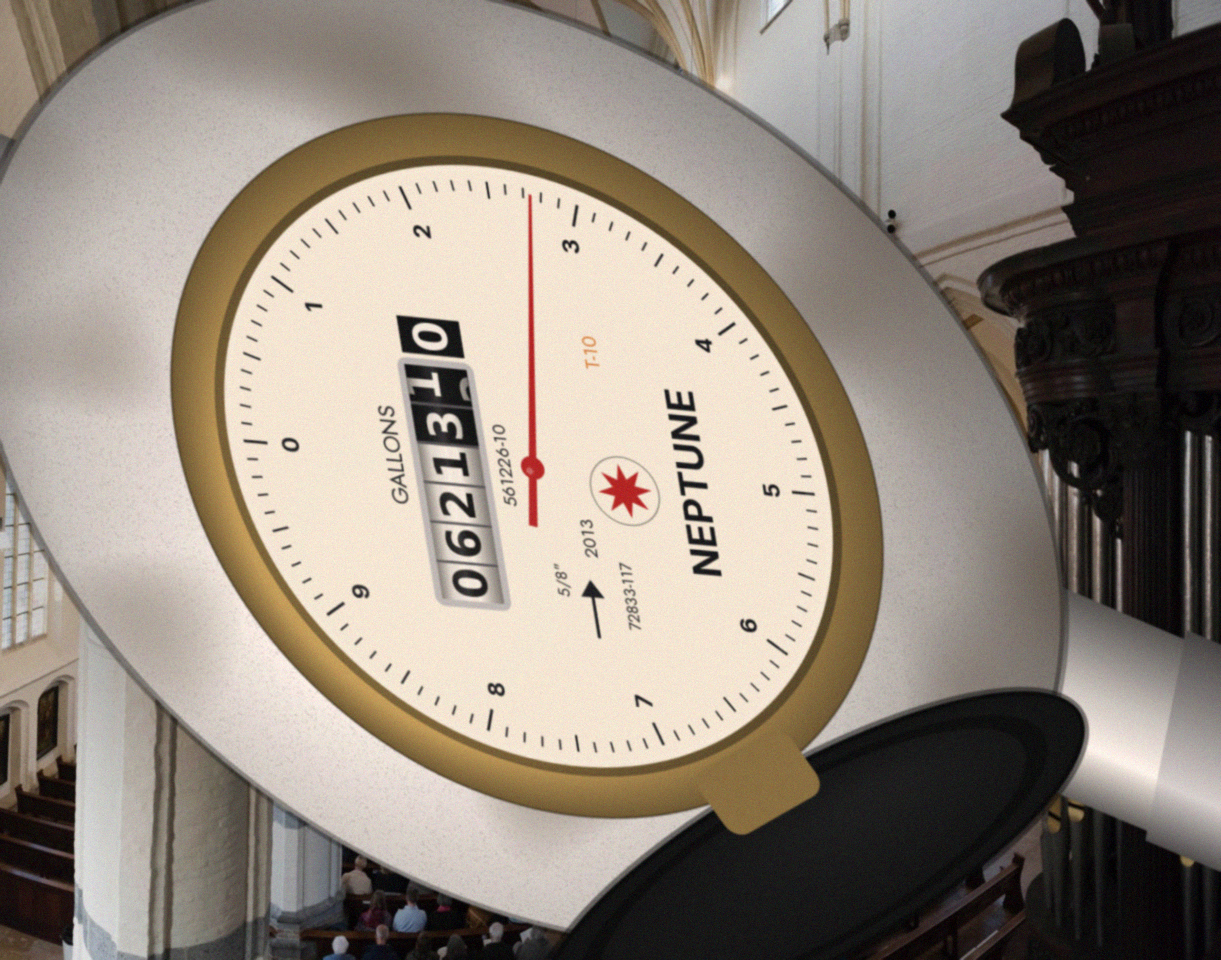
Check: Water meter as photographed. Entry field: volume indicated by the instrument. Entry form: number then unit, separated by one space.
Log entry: 621312.7 gal
